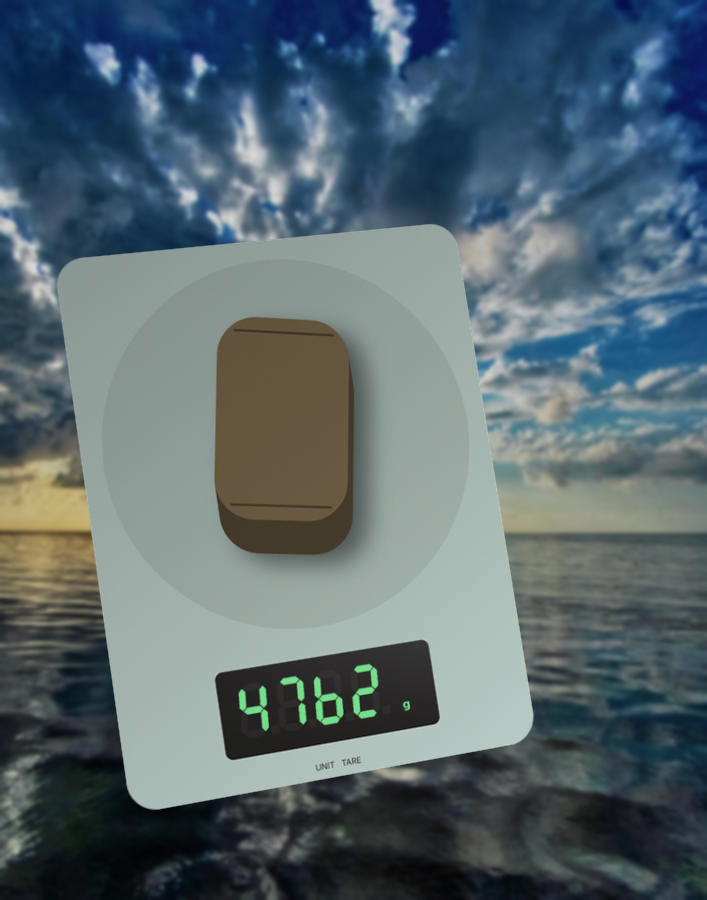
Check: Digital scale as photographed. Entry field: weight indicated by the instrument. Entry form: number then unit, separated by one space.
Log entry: 4762 g
